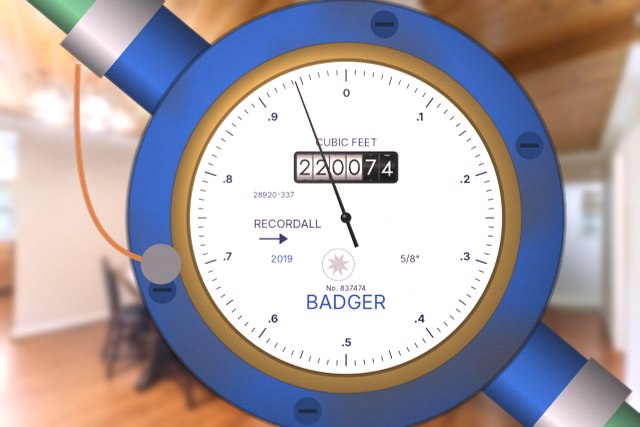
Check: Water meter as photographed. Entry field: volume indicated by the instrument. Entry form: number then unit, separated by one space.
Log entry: 220073.94 ft³
